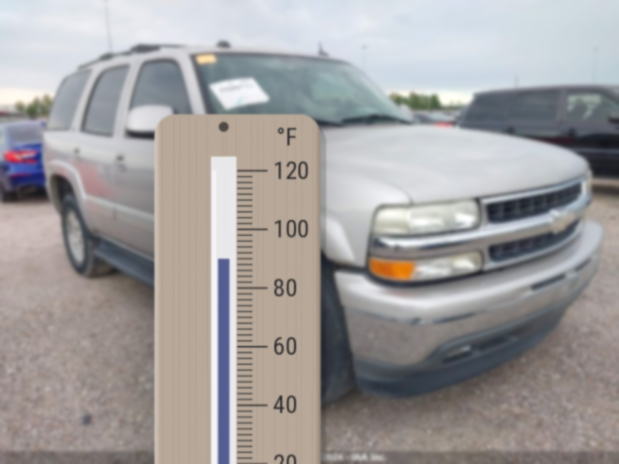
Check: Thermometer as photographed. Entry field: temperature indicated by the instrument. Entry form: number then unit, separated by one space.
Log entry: 90 °F
